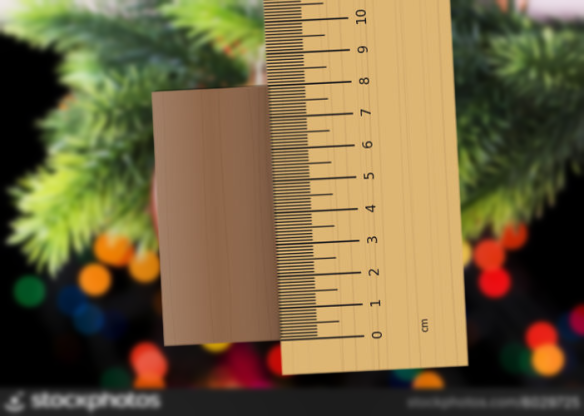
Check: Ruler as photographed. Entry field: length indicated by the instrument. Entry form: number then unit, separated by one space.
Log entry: 8 cm
